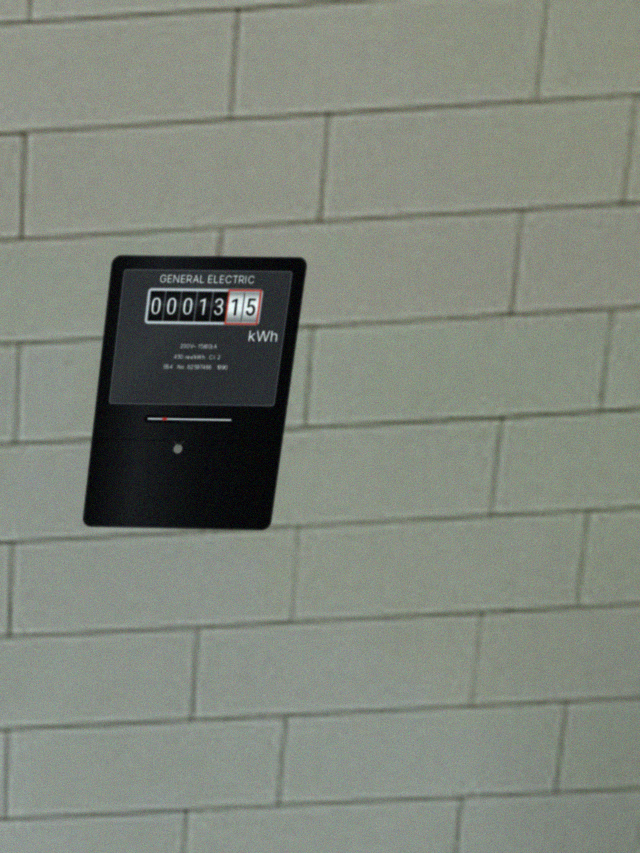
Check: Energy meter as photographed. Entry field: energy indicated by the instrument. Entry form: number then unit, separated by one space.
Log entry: 13.15 kWh
